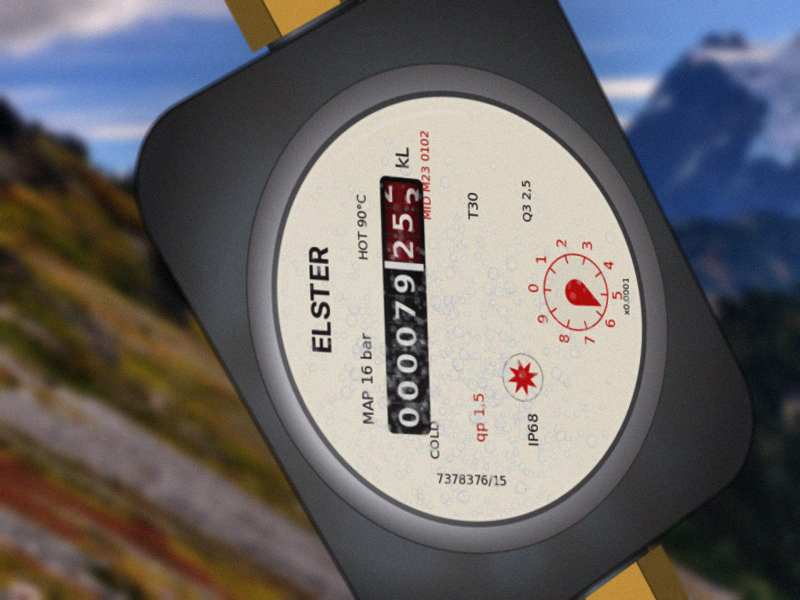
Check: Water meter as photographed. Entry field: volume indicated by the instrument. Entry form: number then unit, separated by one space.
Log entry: 79.2525 kL
